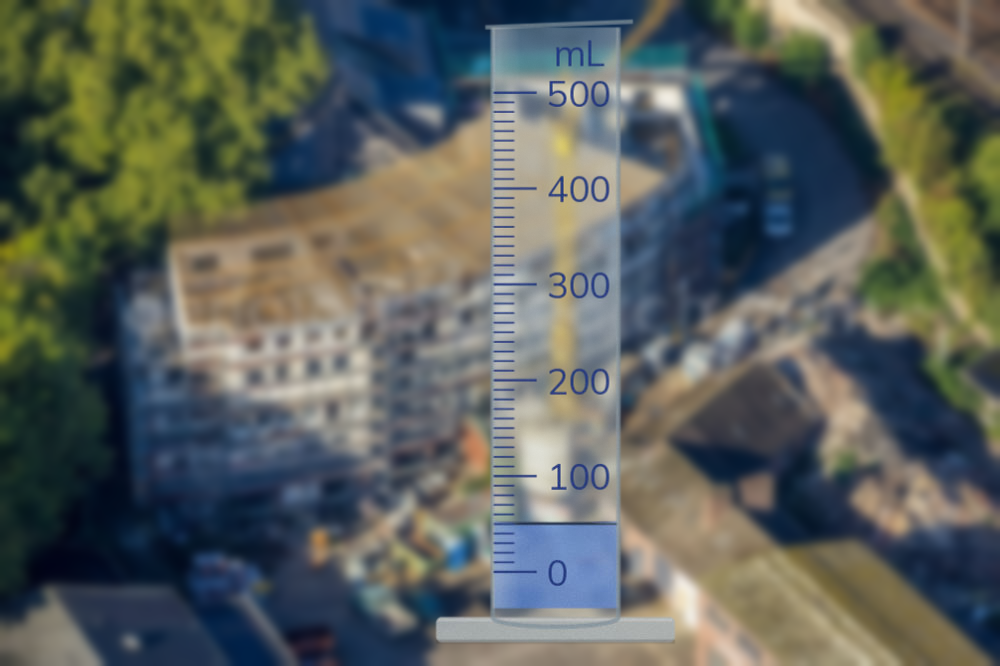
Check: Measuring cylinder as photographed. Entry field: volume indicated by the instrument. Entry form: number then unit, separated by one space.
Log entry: 50 mL
